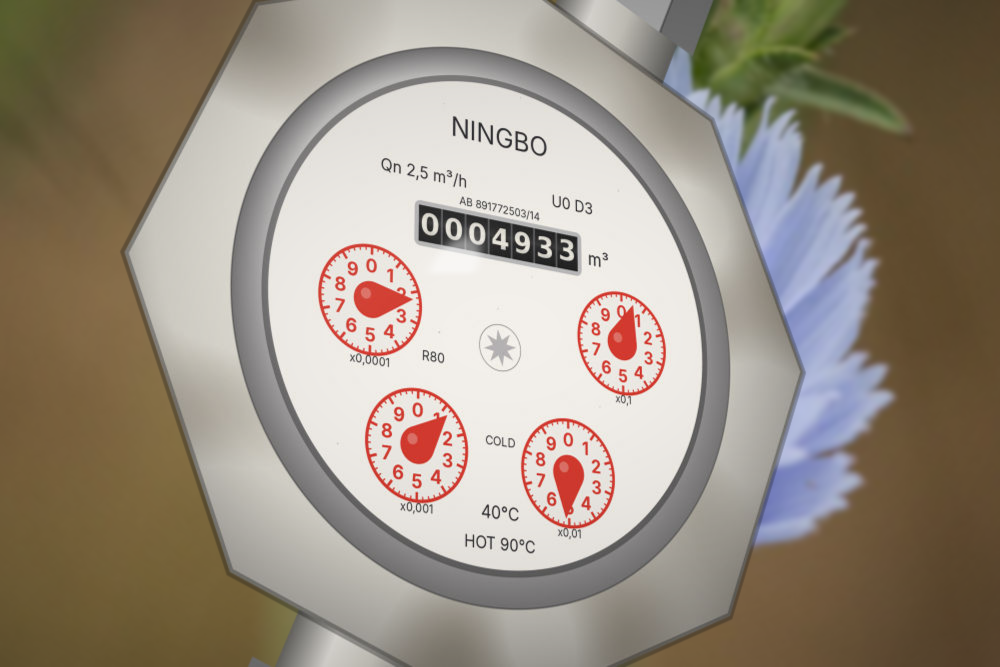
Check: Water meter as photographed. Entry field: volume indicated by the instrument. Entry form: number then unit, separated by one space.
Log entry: 4933.0512 m³
